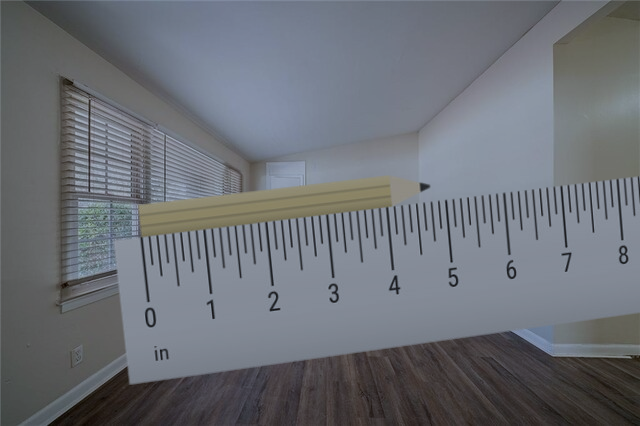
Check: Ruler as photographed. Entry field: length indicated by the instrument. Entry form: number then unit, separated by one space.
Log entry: 4.75 in
